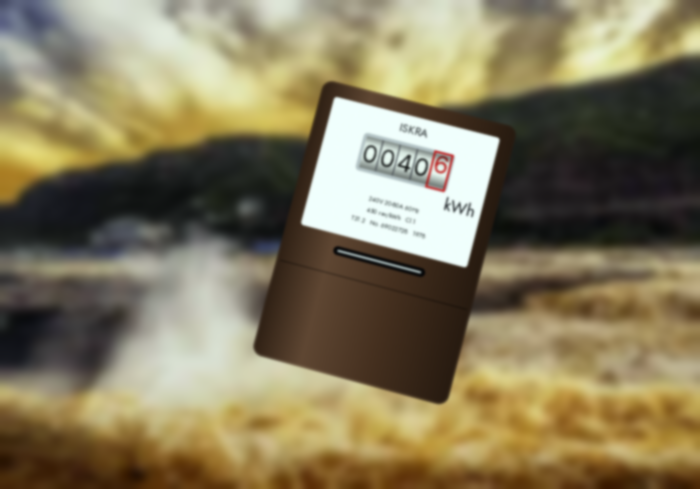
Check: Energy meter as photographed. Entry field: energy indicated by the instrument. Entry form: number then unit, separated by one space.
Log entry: 40.6 kWh
